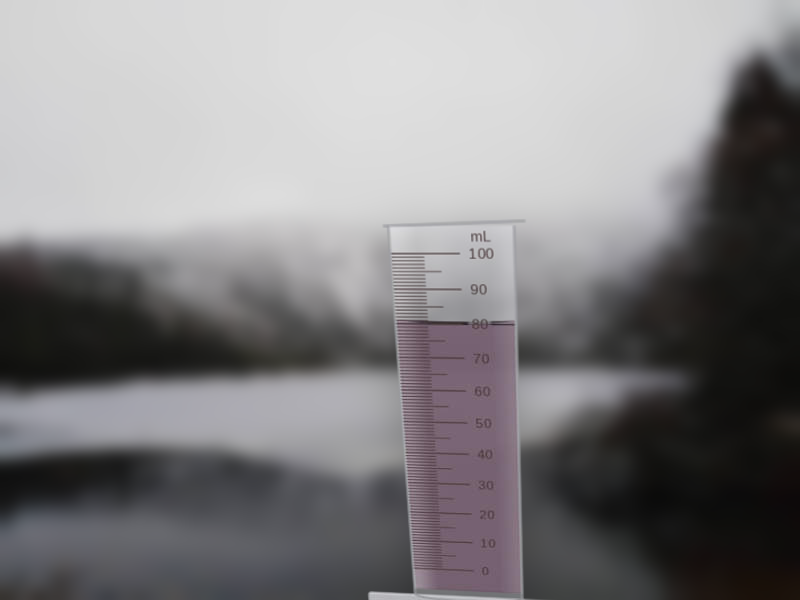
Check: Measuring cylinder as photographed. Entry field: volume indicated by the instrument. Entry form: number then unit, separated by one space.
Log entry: 80 mL
